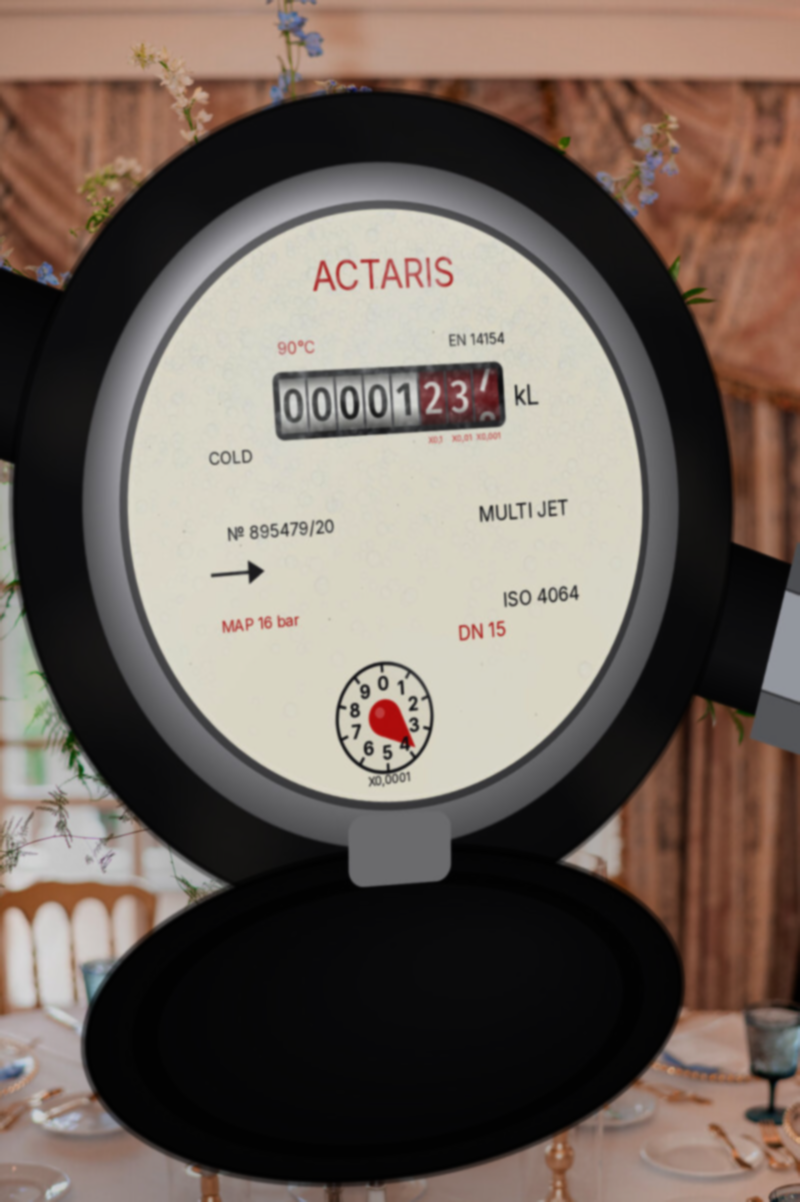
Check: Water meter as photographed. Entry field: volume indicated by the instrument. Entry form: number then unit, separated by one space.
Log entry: 1.2373 kL
